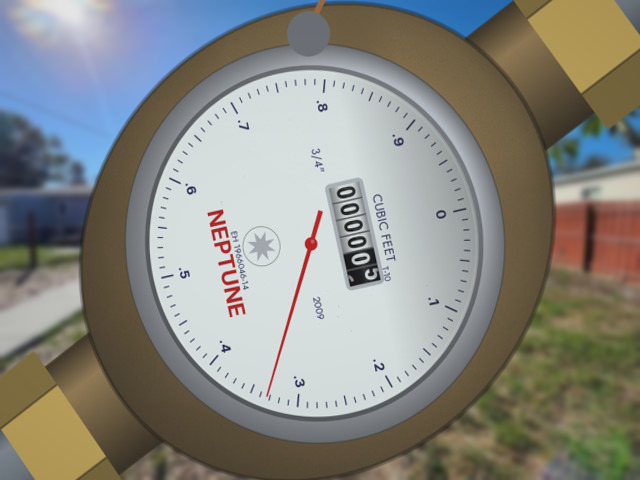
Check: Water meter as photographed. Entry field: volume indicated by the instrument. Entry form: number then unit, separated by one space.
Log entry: 5.33 ft³
